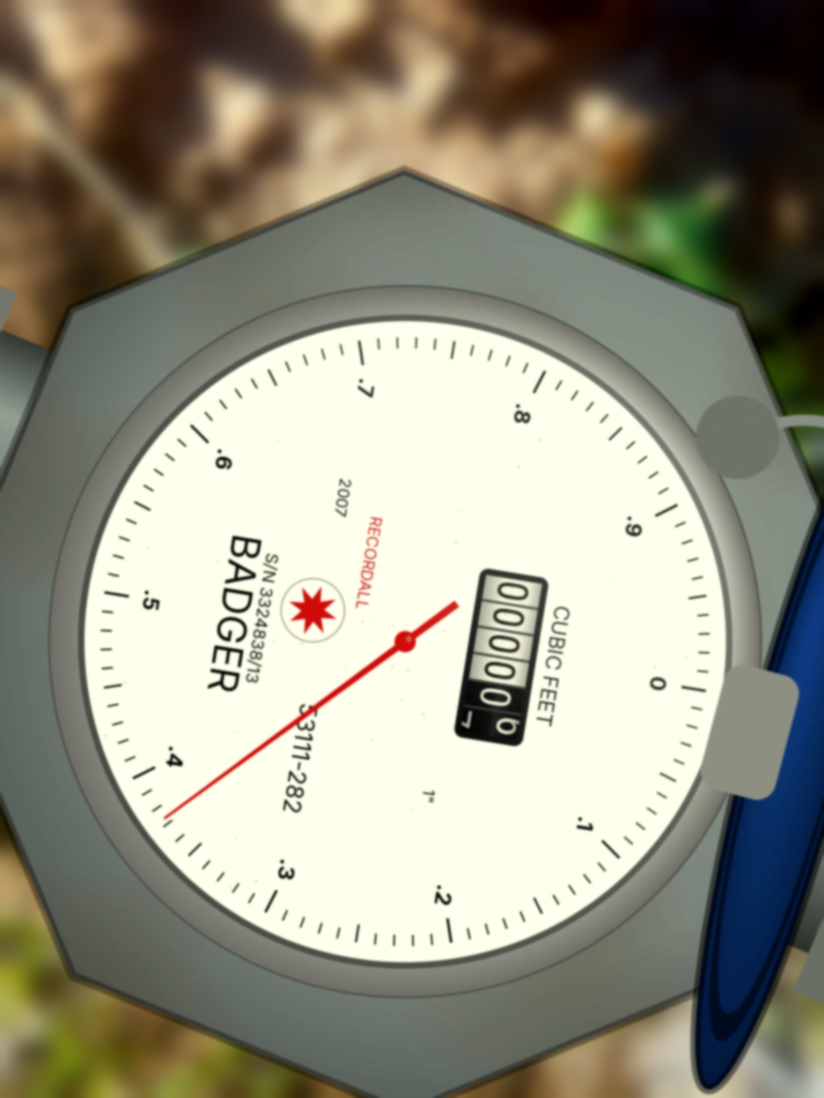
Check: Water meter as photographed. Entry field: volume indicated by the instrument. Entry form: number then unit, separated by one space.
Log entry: 6.37 ft³
